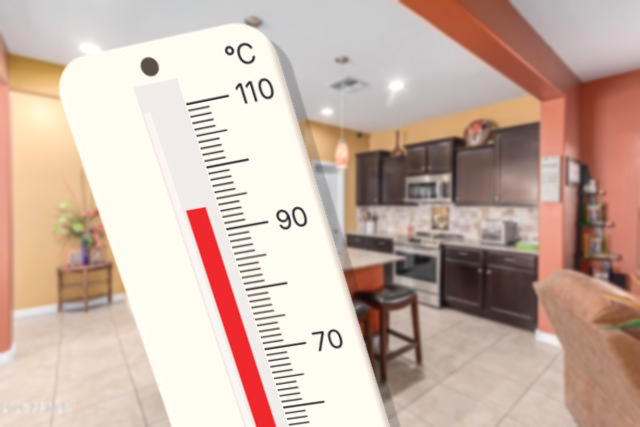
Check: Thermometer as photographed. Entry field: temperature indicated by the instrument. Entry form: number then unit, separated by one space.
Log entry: 94 °C
